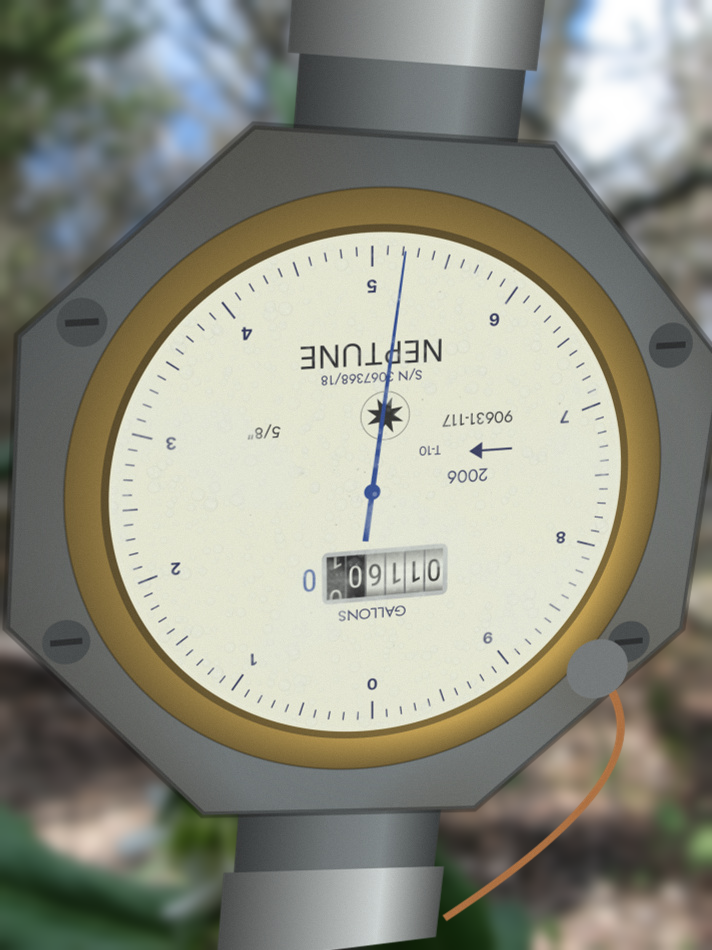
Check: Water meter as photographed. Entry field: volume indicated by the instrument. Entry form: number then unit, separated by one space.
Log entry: 116005.2 gal
